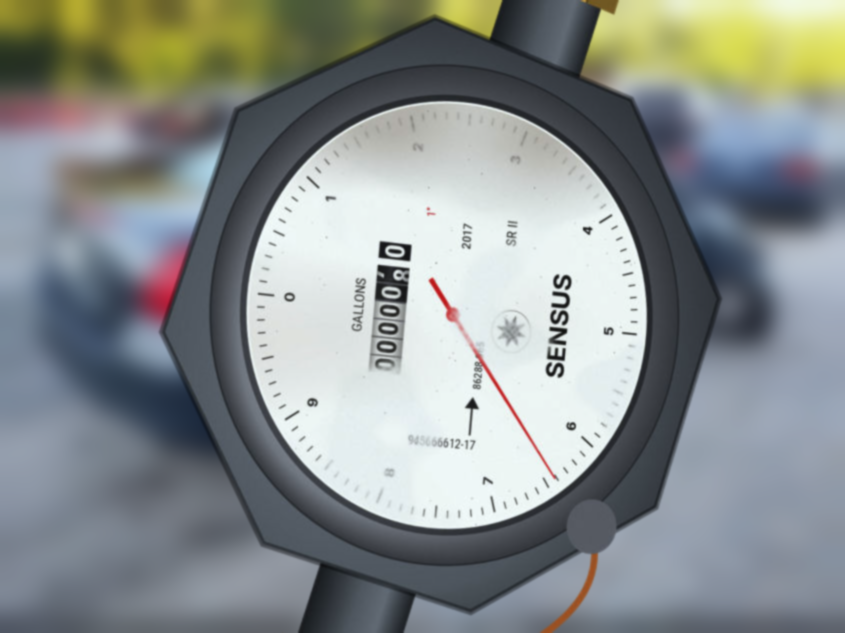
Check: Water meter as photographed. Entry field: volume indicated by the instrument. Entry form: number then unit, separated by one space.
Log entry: 76.4 gal
